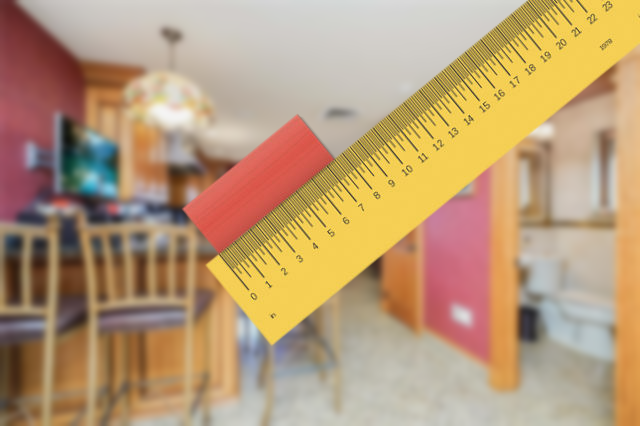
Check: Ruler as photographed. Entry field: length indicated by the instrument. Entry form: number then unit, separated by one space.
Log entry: 7.5 in
